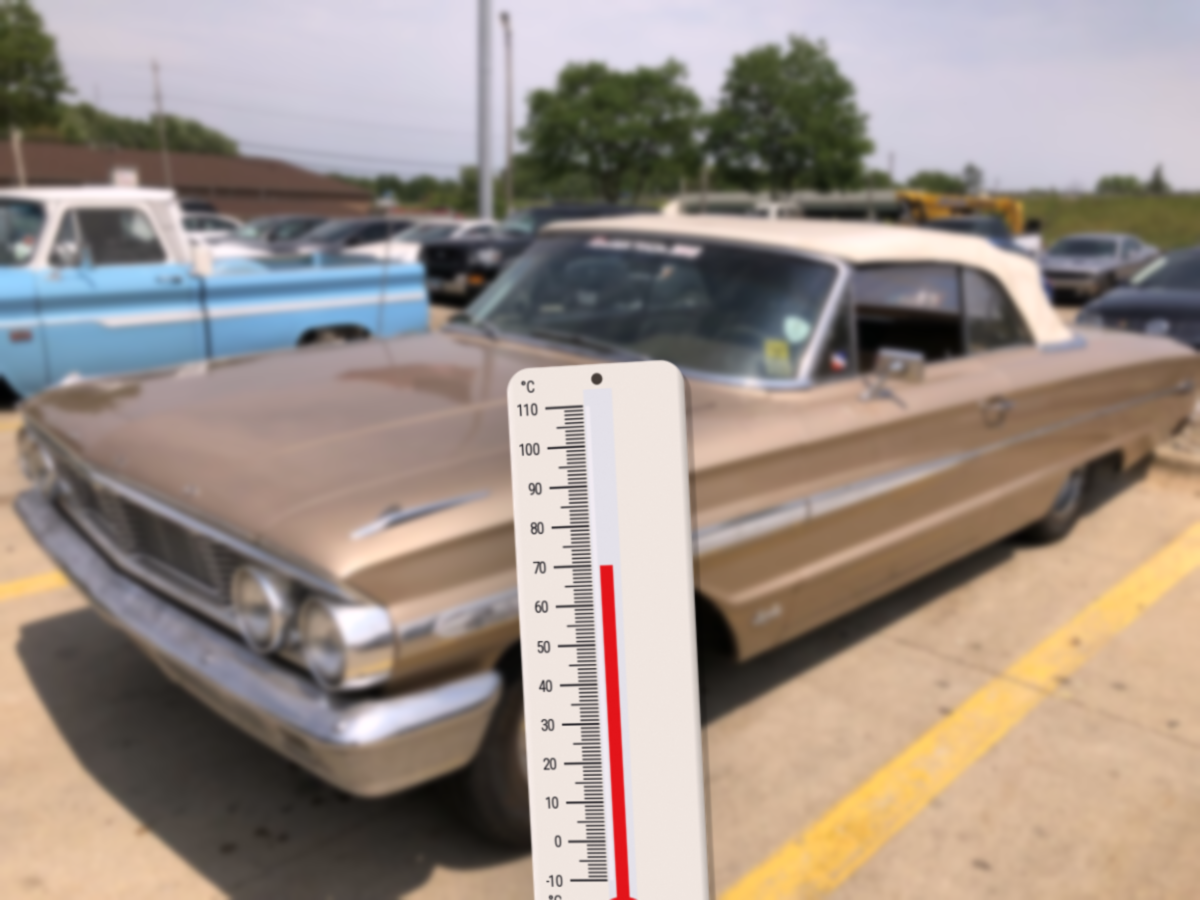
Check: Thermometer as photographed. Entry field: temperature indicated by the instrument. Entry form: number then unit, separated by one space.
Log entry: 70 °C
